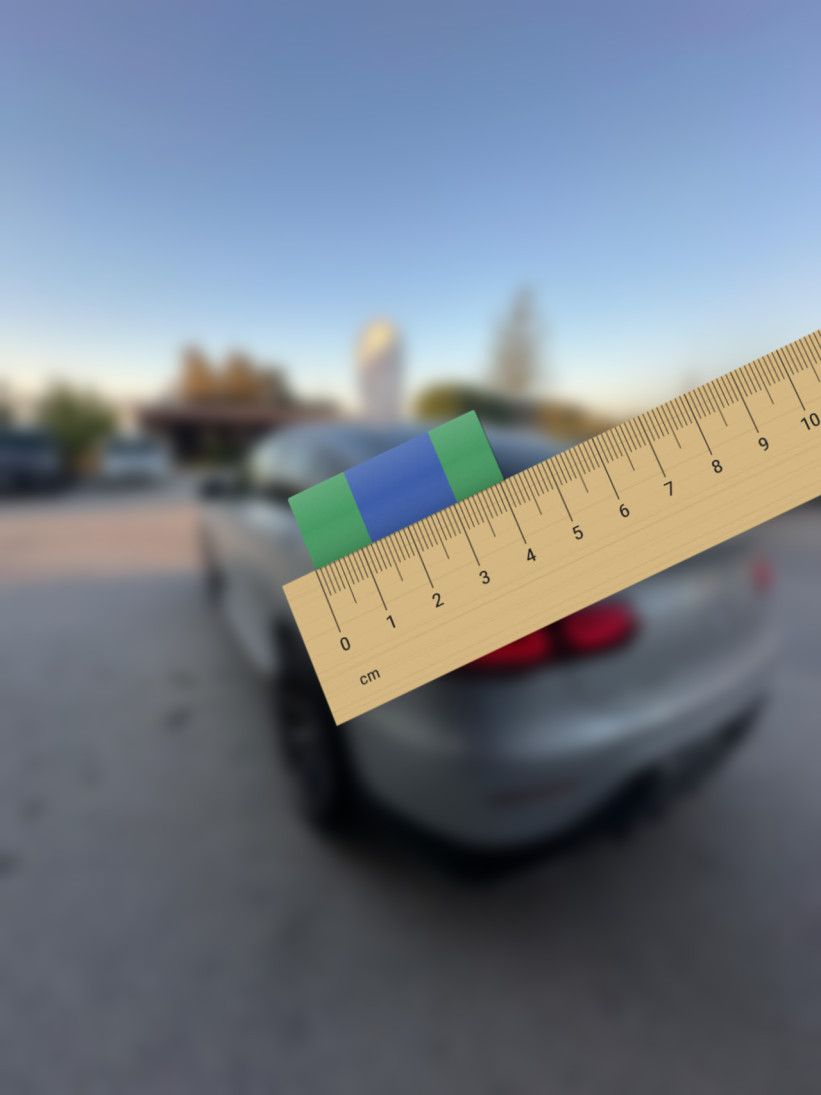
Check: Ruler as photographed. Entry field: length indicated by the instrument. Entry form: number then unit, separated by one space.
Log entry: 4.1 cm
